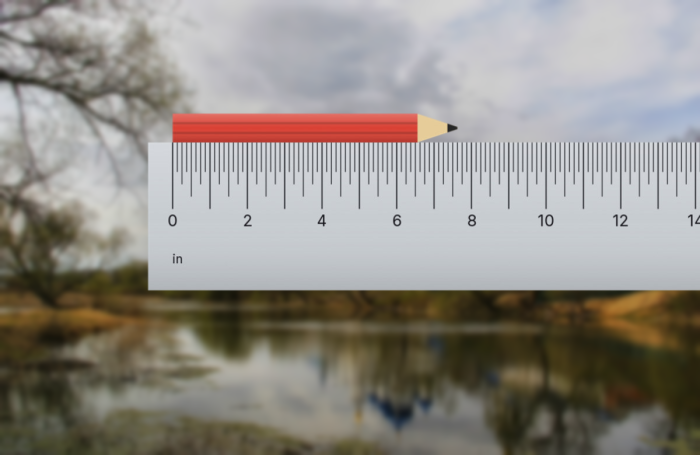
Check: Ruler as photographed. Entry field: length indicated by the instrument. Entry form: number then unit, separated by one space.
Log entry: 7.625 in
